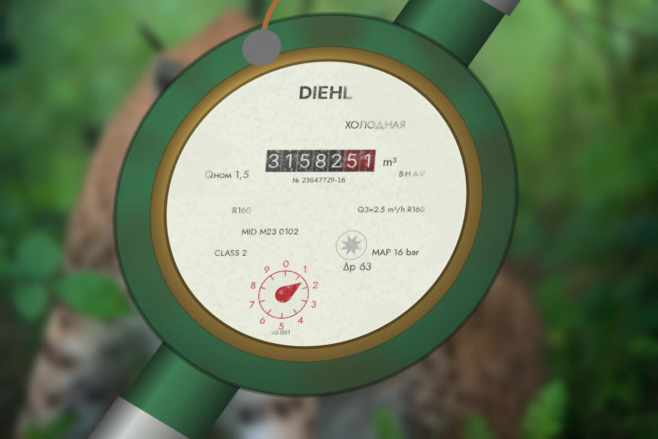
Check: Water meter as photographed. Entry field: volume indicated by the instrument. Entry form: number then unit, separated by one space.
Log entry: 31582.511 m³
